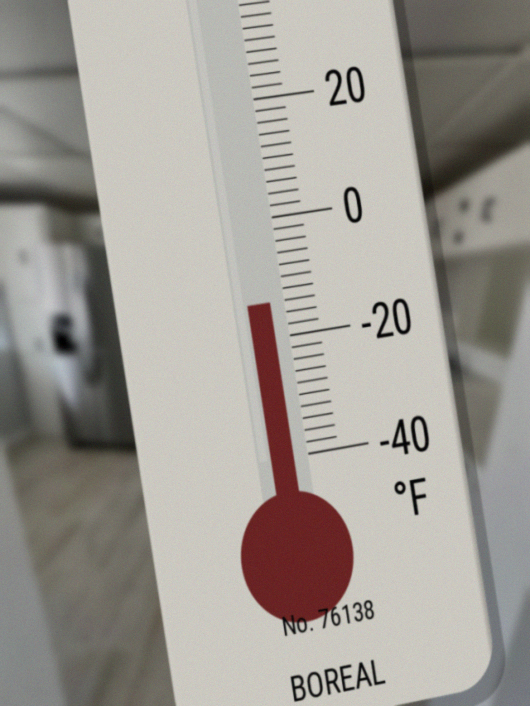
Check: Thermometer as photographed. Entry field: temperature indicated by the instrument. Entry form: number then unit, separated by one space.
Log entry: -14 °F
